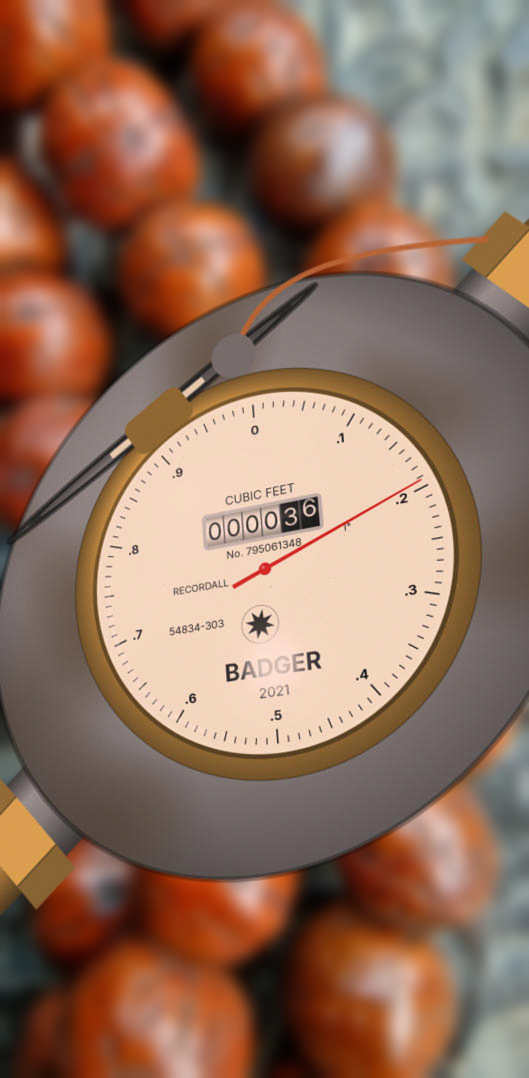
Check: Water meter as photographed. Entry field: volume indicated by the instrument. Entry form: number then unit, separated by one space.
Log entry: 36.19 ft³
